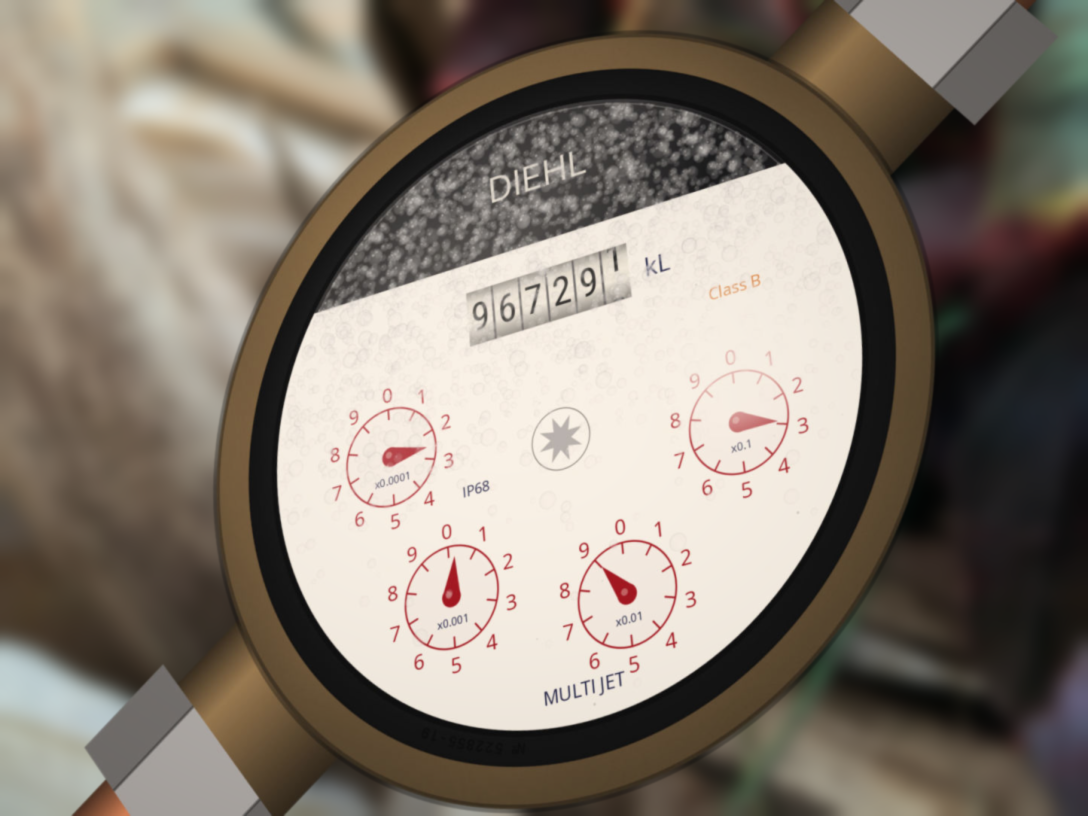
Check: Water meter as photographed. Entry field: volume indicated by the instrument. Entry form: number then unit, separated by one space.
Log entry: 967291.2902 kL
